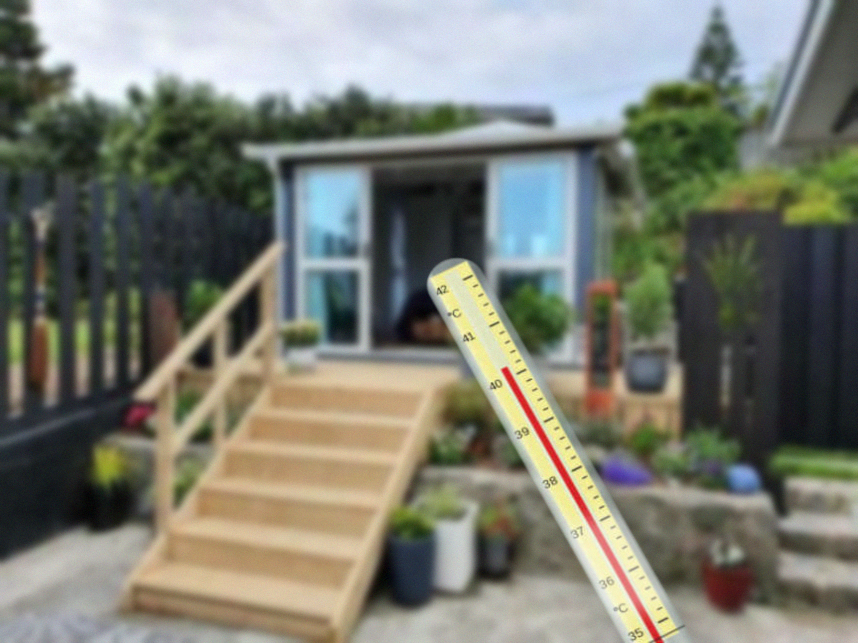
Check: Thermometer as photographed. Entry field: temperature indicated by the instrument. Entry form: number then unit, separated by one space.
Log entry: 40.2 °C
